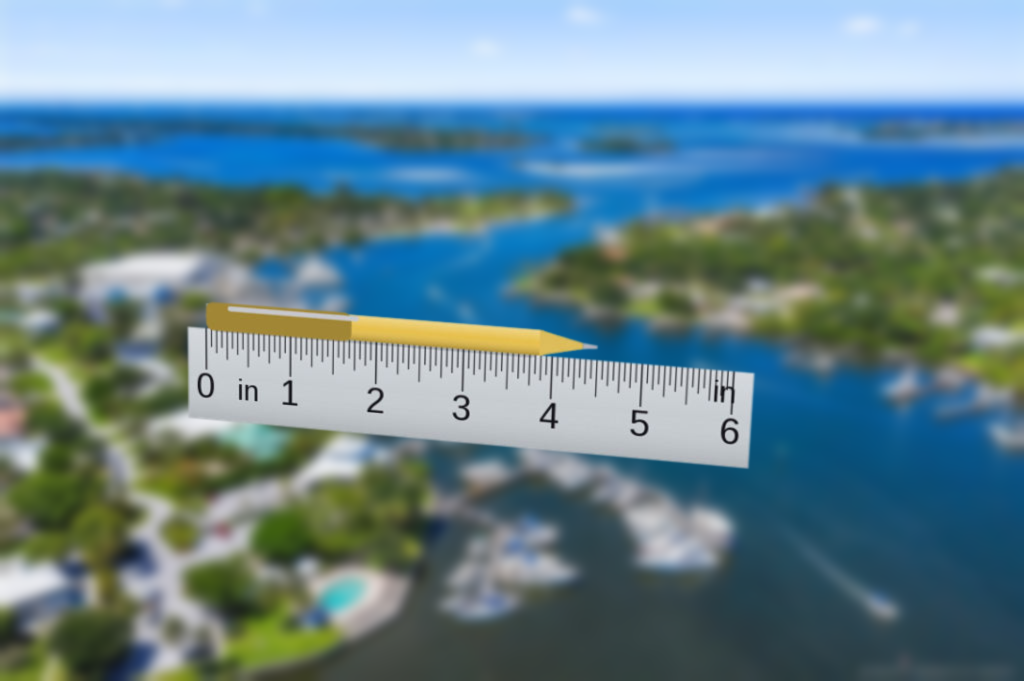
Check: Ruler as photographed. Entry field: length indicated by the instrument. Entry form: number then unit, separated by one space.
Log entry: 4.5 in
